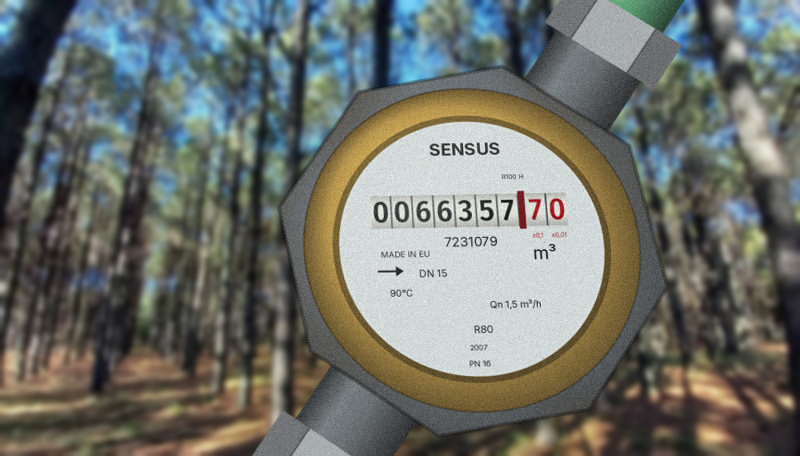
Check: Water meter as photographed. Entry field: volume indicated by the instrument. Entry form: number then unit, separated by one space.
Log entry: 66357.70 m³
